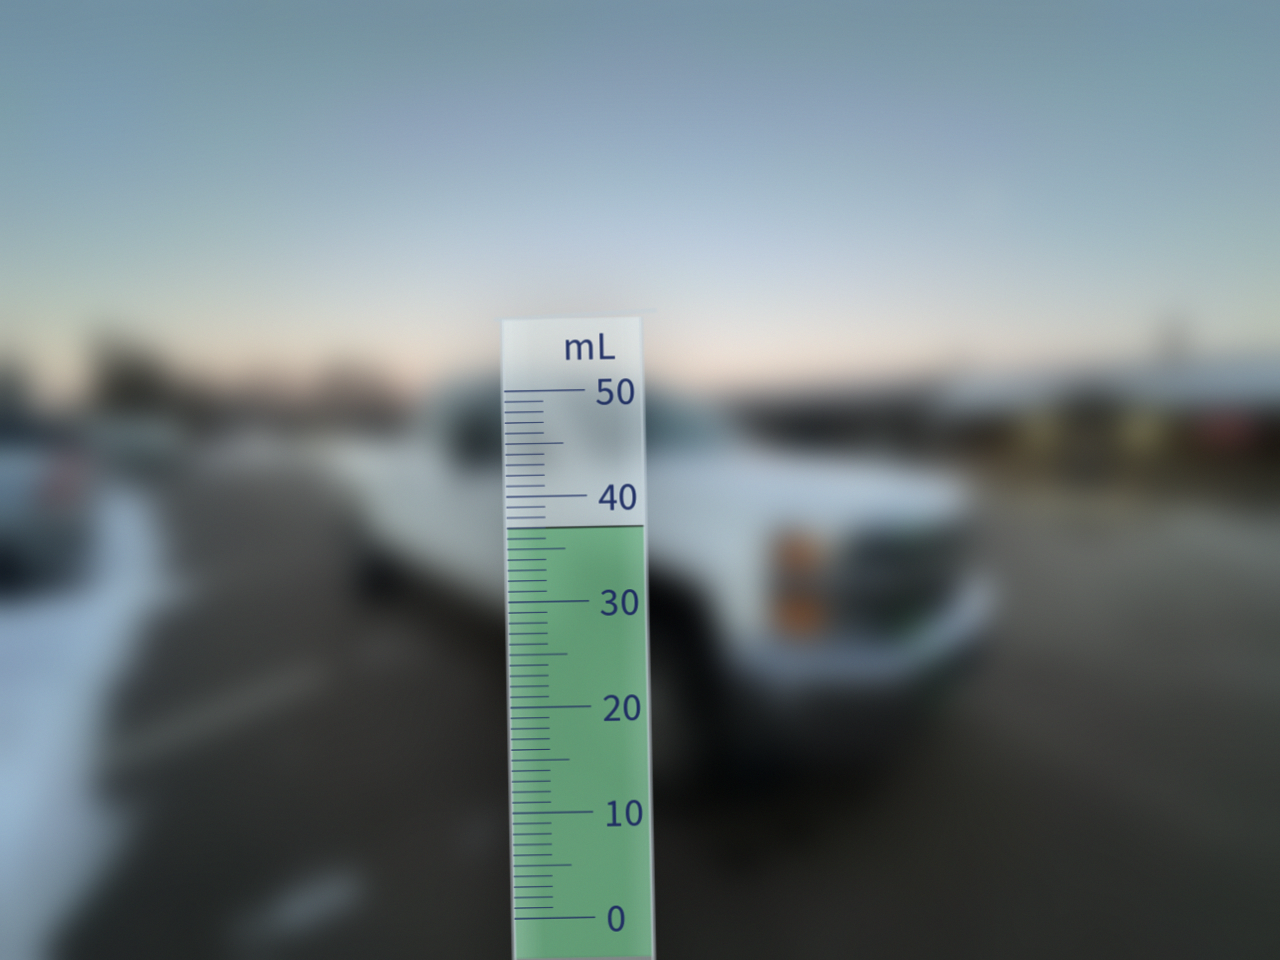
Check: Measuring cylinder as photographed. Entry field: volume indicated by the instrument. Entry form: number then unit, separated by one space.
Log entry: 37 mL
